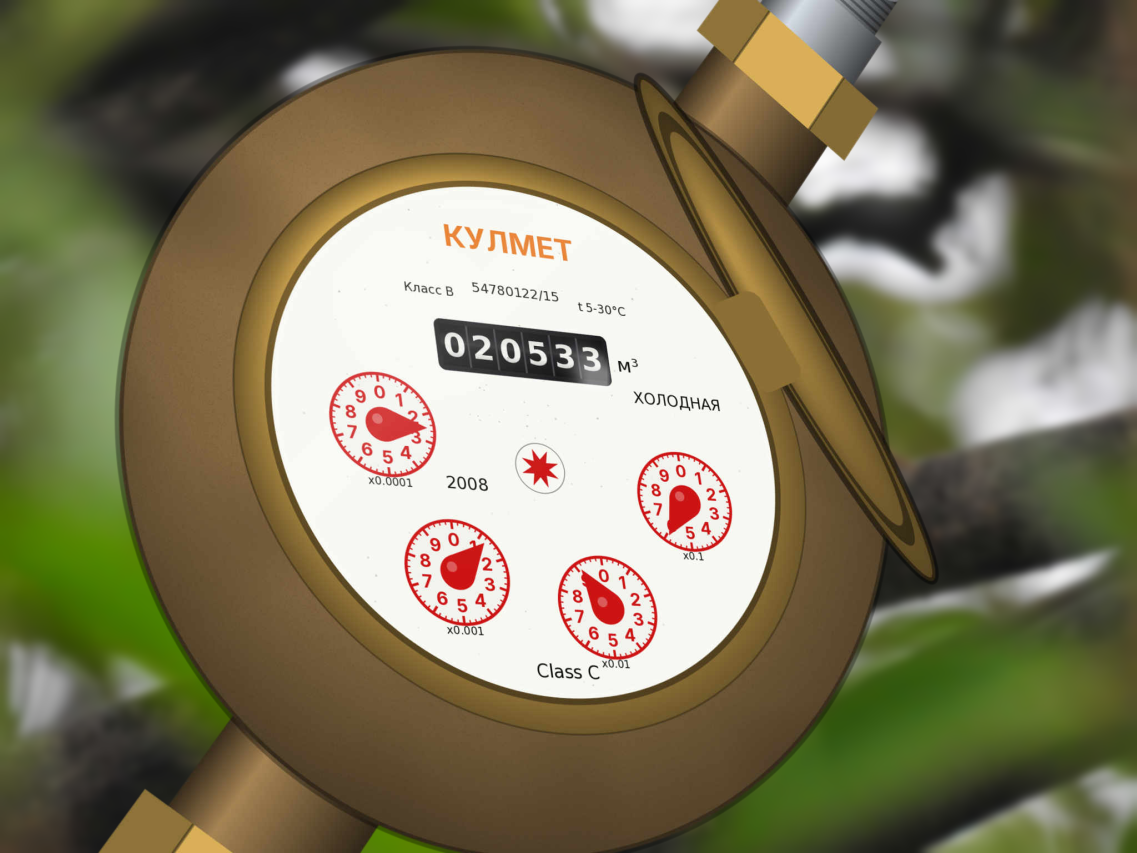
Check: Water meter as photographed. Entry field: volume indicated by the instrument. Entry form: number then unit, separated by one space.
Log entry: 20533.5912 m³
